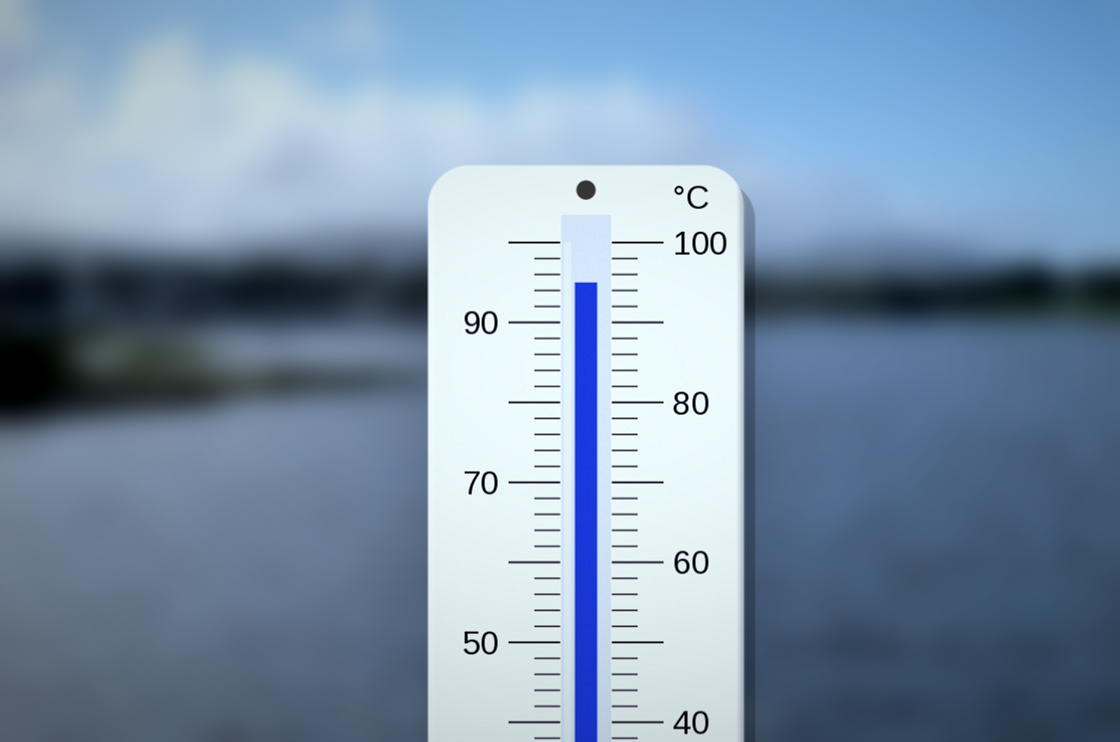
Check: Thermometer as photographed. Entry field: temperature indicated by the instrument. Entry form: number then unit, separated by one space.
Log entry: 95 °C
